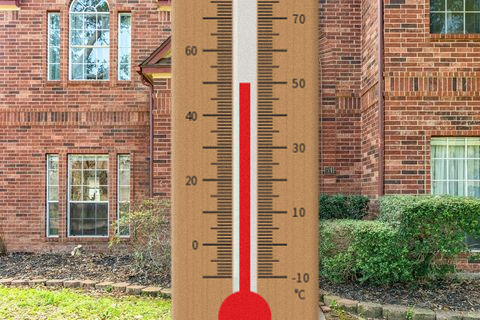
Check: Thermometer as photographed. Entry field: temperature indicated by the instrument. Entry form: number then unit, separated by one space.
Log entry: 50 °C
